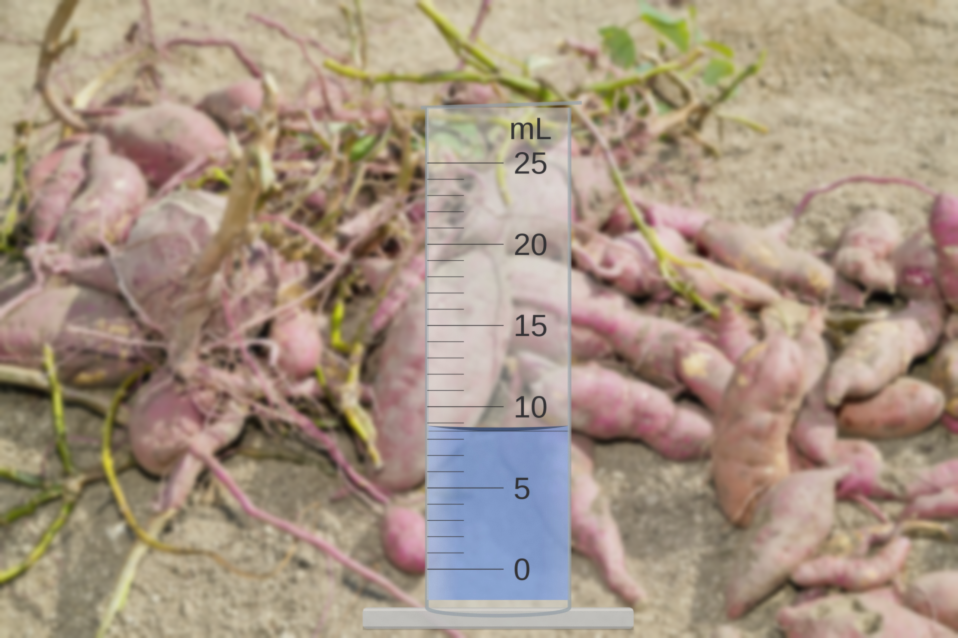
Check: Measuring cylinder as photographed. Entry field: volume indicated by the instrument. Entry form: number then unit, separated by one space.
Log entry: 8.5 mL
